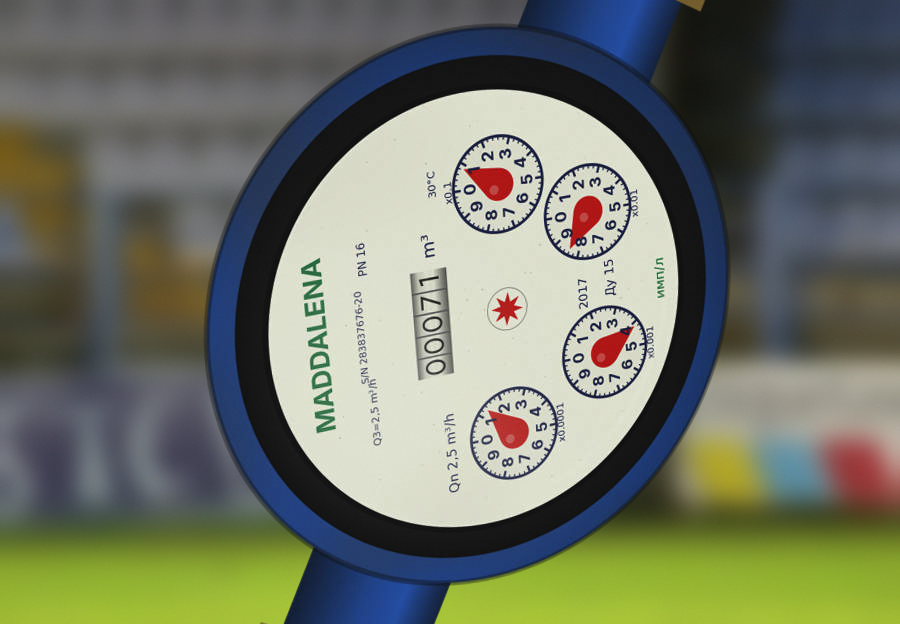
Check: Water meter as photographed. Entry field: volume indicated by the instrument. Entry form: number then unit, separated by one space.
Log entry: 71.0841 m³
